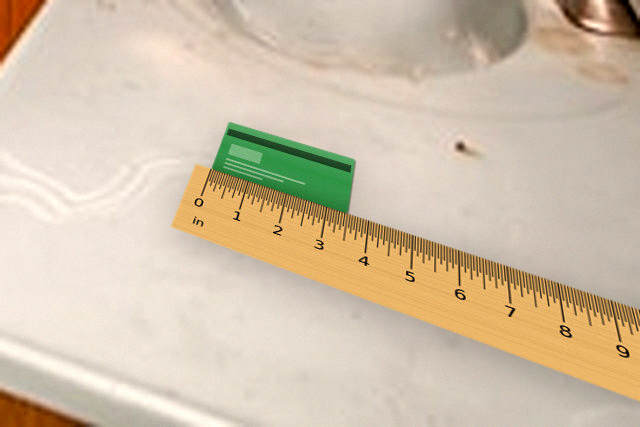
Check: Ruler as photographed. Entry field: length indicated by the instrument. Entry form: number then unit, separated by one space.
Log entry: 3.5 in
